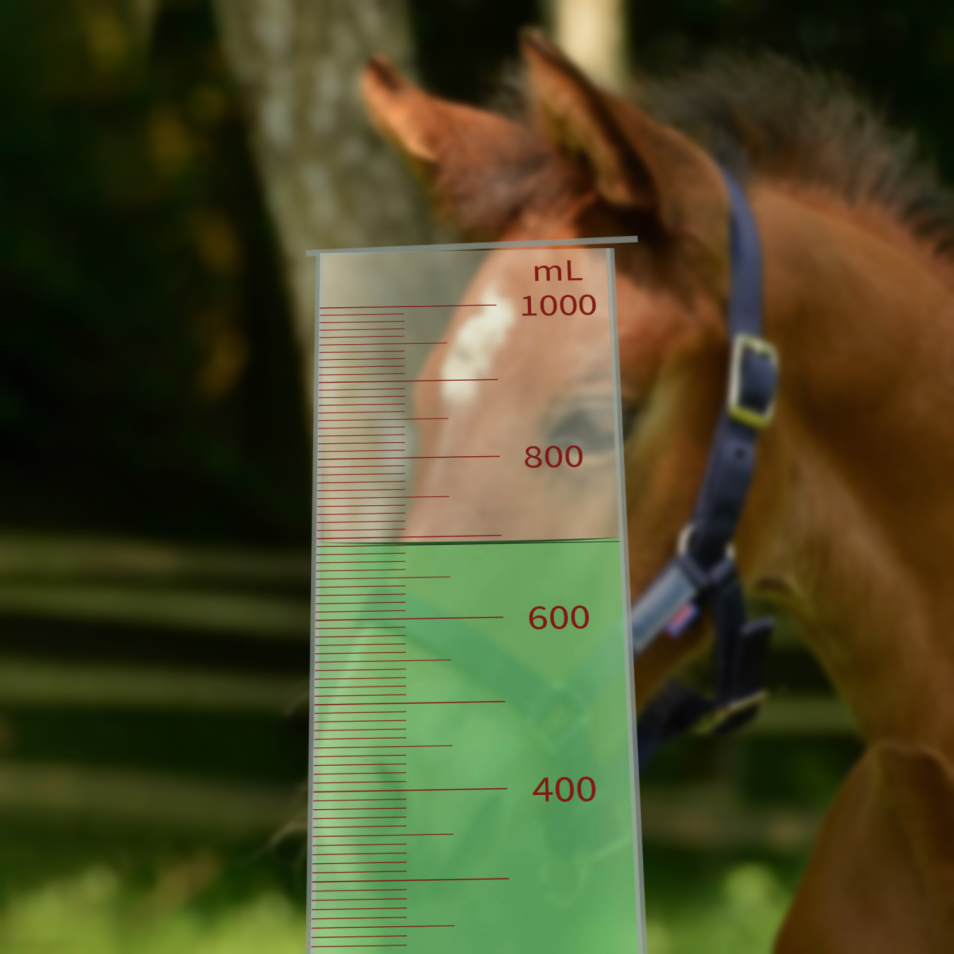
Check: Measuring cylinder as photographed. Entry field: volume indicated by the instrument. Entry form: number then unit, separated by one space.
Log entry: 690 mL
